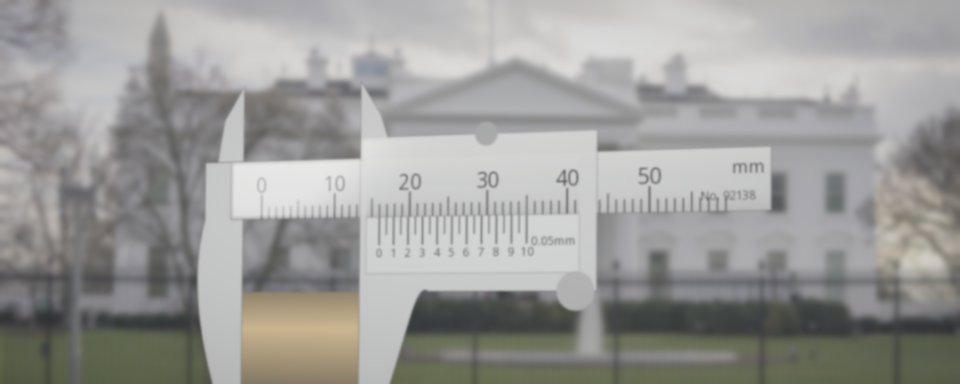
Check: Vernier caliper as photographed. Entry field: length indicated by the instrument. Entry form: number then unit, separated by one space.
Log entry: 16.0 mm
